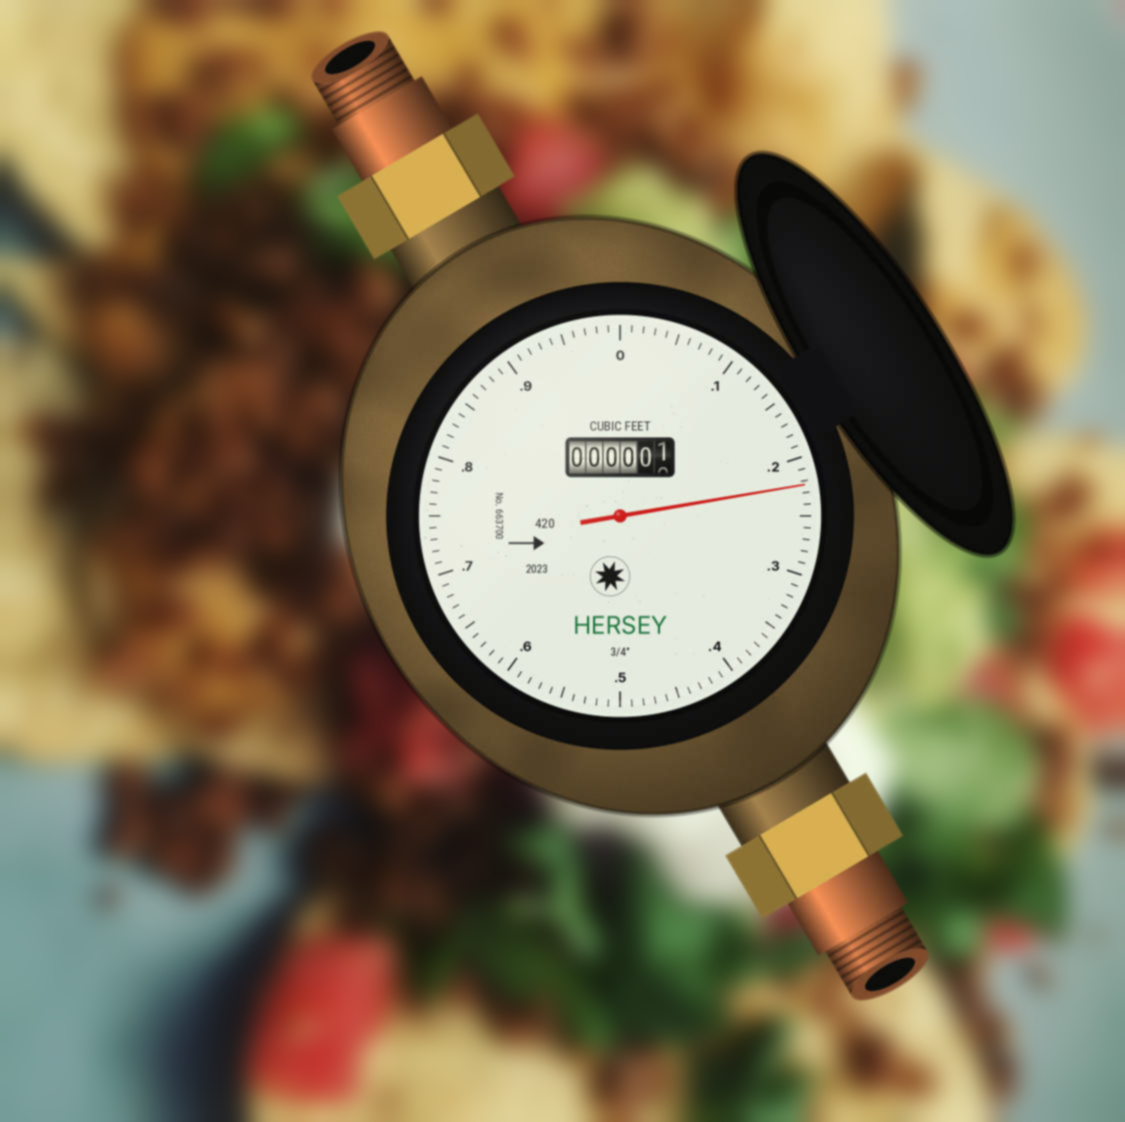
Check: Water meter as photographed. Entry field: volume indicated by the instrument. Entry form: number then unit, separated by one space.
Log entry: 1.22 ft³
